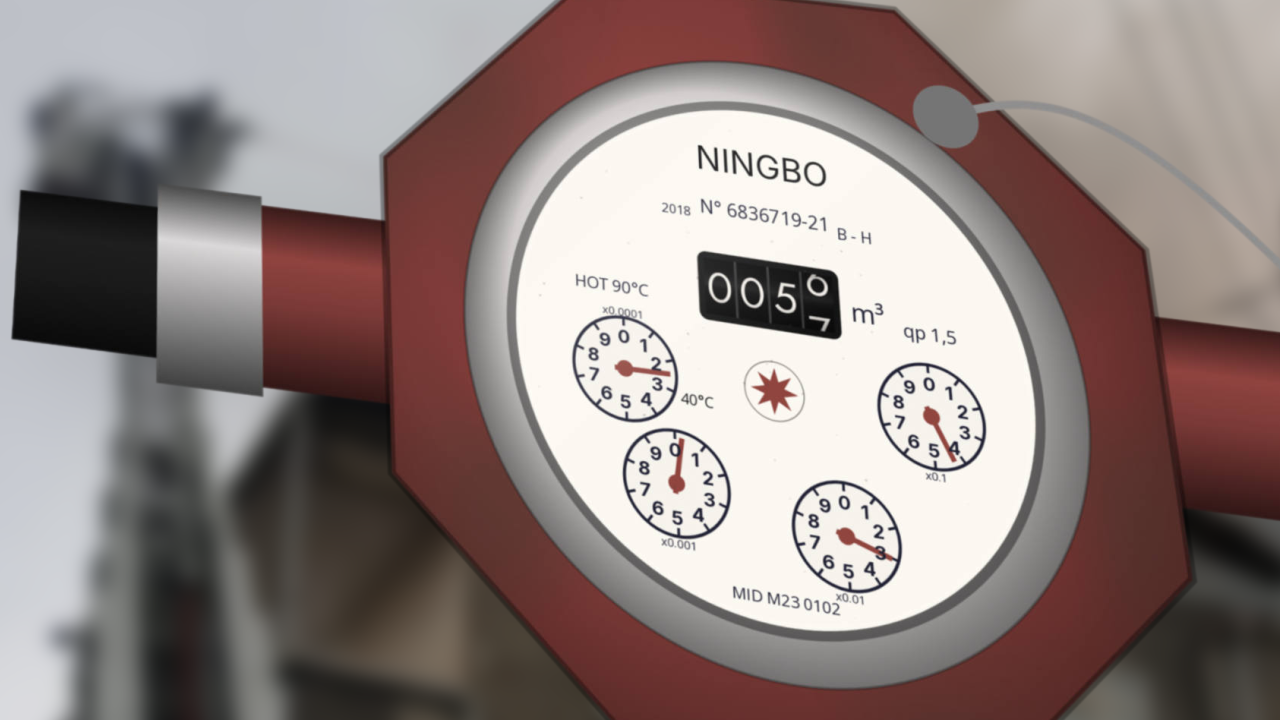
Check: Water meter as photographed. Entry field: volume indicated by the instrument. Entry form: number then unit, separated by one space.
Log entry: 56.4302 m³
